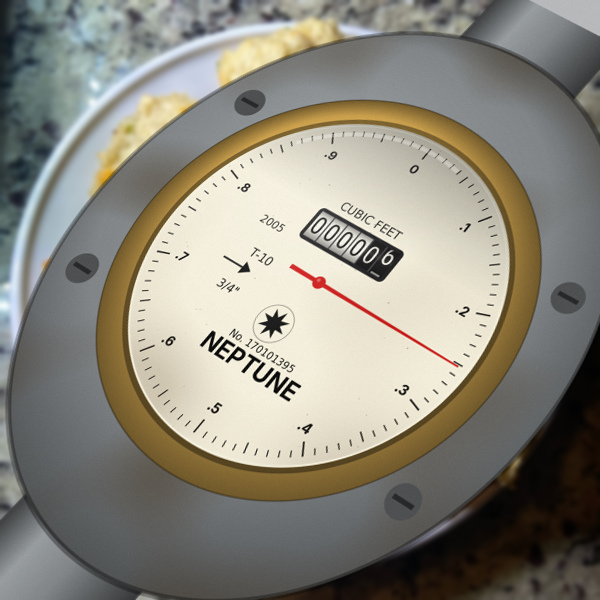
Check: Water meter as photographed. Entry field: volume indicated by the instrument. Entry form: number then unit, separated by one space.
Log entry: 6.25 ft³
